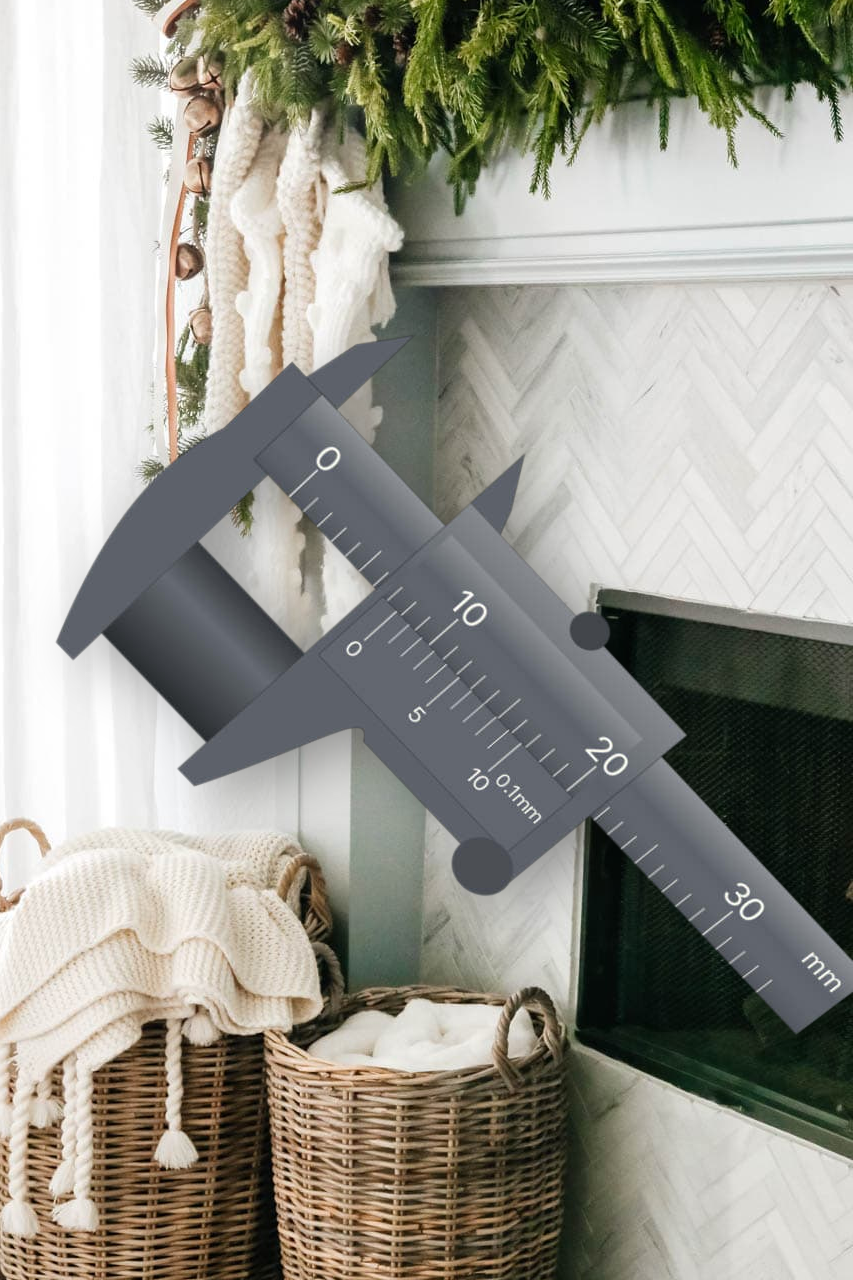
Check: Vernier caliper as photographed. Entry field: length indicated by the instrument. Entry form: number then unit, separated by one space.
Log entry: 7.7 mm
